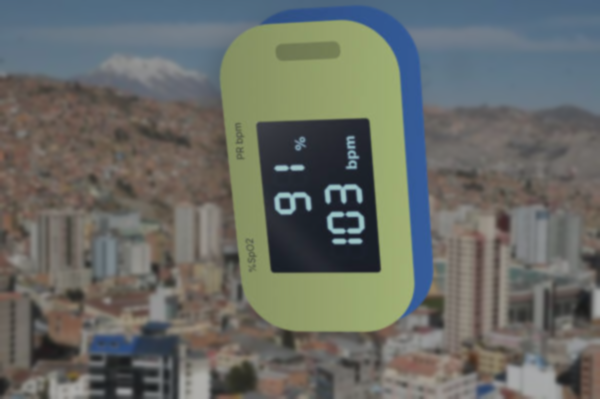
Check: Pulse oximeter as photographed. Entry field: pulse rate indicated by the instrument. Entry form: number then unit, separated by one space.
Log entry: 103 bpm
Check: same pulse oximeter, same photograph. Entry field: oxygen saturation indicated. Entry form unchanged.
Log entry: 91 %
